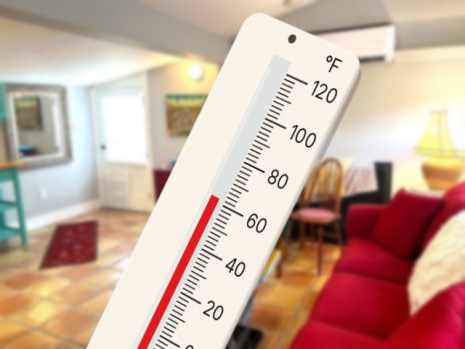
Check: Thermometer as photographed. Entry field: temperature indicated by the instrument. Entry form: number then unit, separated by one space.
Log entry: 62 °F
